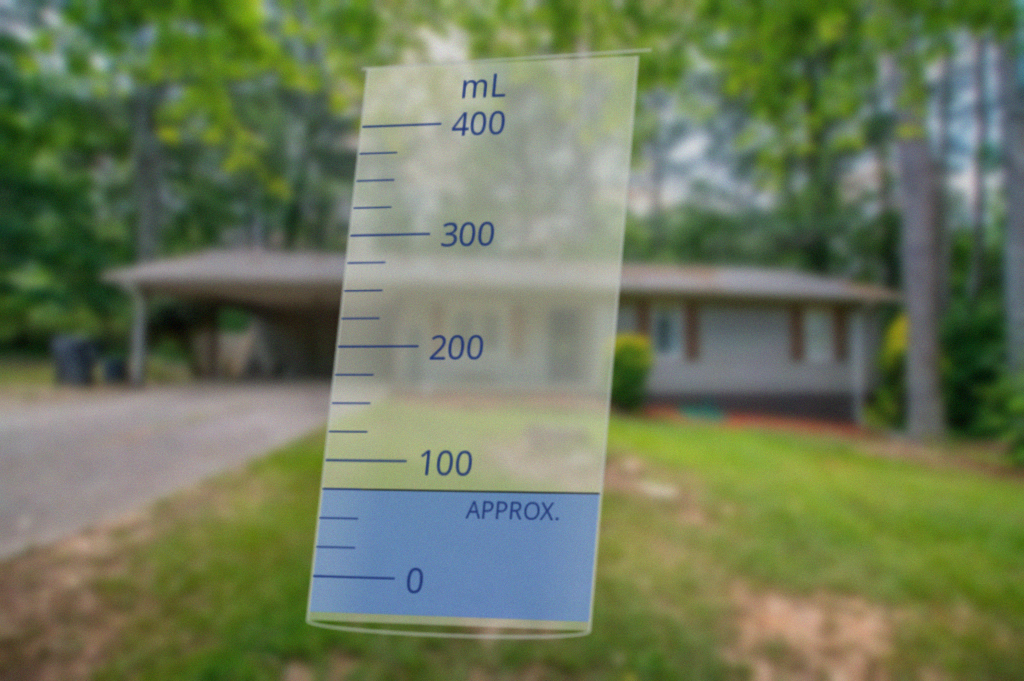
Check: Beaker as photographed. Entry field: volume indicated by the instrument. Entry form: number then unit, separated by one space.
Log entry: 75 mL
